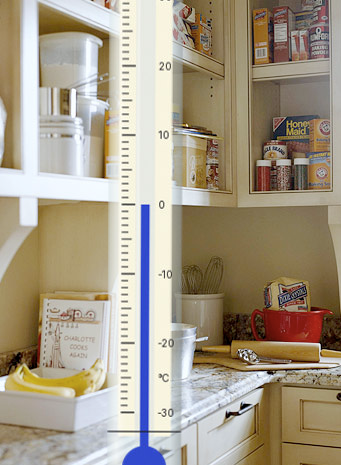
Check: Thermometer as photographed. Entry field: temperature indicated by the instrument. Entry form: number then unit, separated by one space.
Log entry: 0 °C
